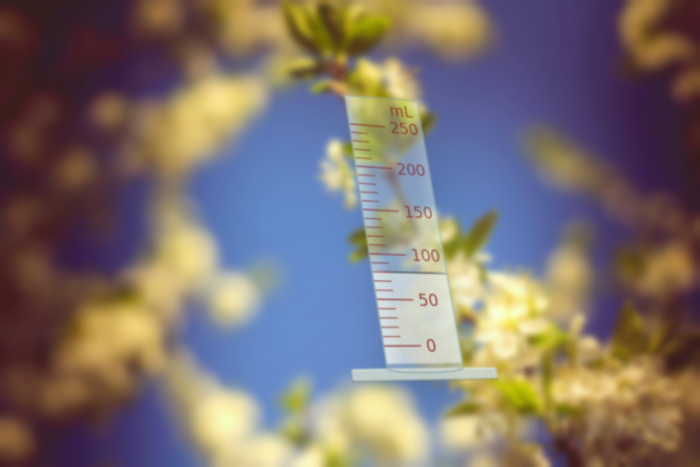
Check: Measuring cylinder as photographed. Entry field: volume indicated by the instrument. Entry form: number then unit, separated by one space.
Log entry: 80 mL
